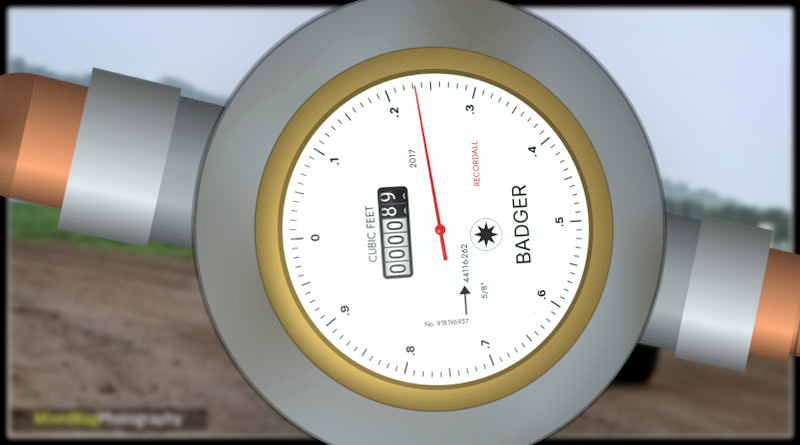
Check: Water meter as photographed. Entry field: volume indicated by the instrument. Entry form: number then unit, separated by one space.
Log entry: 89.23 ft³
